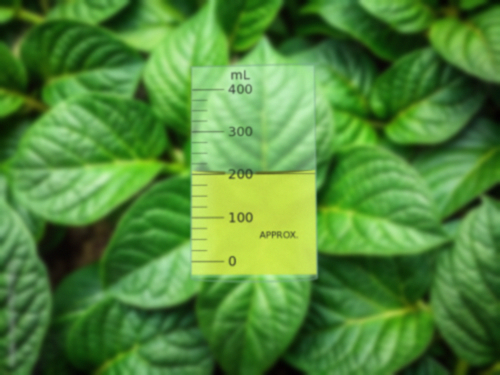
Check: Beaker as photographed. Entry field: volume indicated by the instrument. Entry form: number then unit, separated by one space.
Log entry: 200 mL
